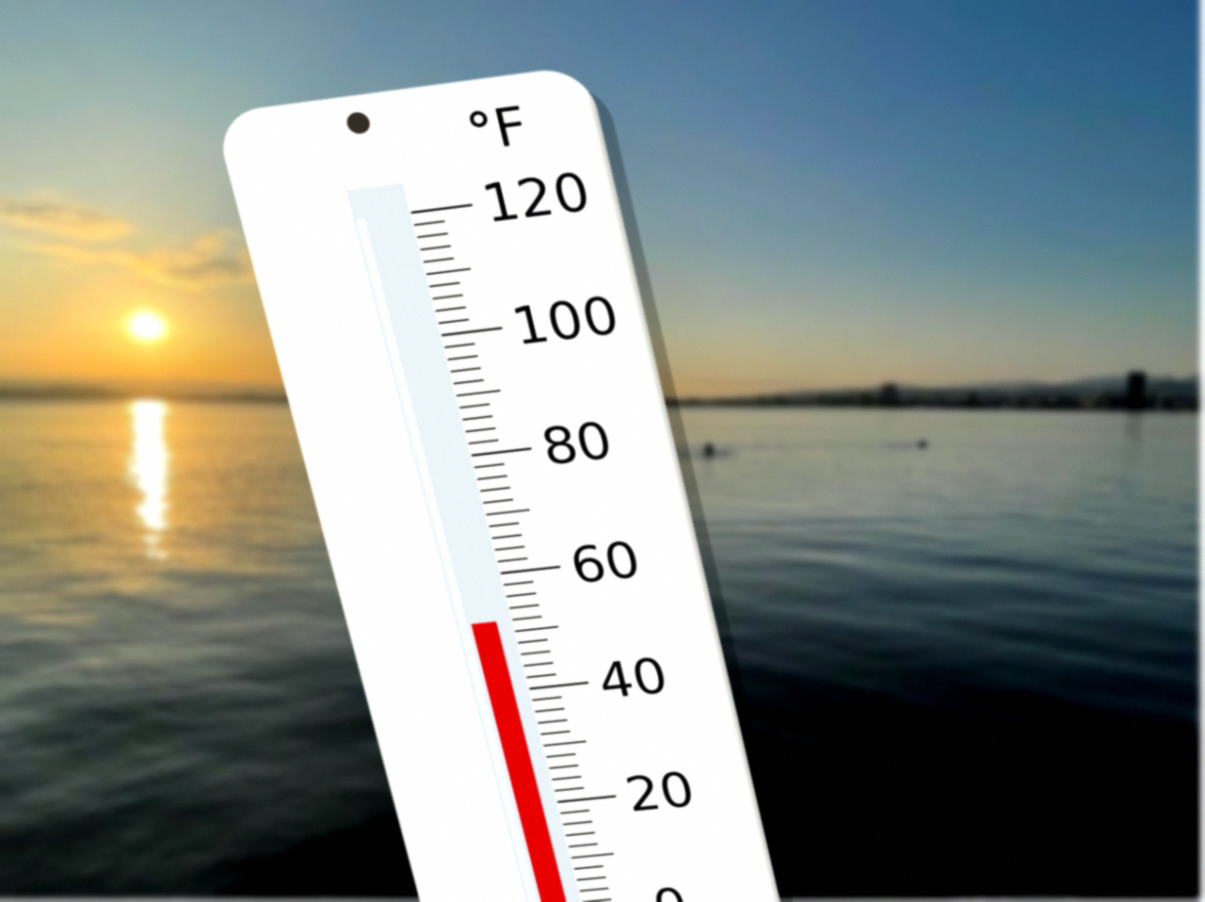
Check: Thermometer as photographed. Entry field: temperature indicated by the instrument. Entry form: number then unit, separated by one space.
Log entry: 52 °F
